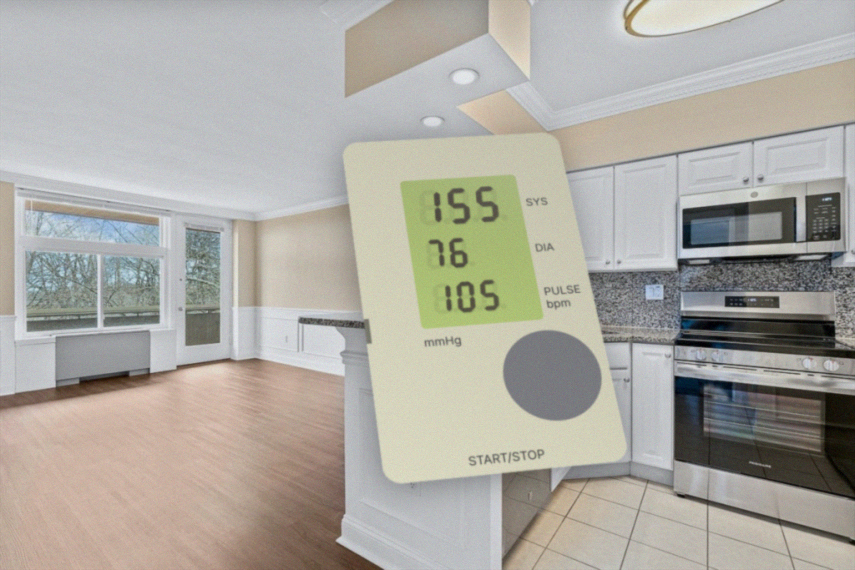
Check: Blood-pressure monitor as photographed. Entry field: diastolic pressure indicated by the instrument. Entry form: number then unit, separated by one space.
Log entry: 76 mmHg
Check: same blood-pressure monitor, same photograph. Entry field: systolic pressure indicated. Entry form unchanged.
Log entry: 155 mmHg
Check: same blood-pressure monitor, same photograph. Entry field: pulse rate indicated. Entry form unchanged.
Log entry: 105 bpm
